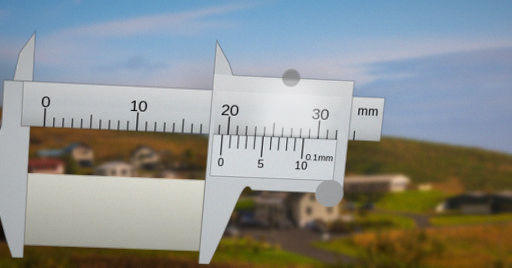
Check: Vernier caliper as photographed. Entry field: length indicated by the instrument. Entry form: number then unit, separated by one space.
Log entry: 19.4 mm
